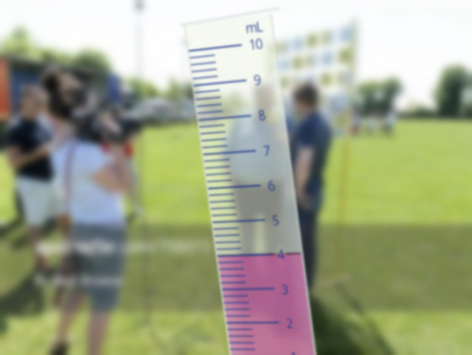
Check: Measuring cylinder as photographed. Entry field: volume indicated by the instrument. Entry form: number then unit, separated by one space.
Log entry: 4 mL
